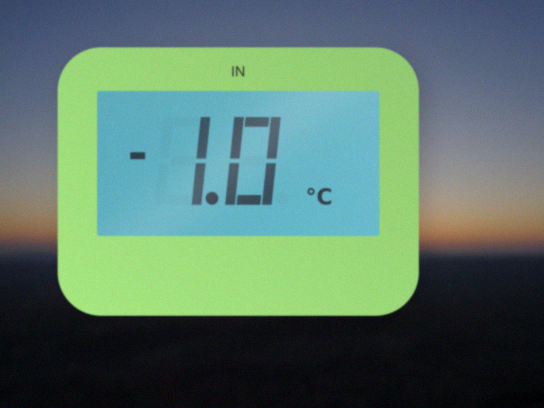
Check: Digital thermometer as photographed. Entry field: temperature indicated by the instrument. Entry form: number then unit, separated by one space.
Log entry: -1.0 °C
